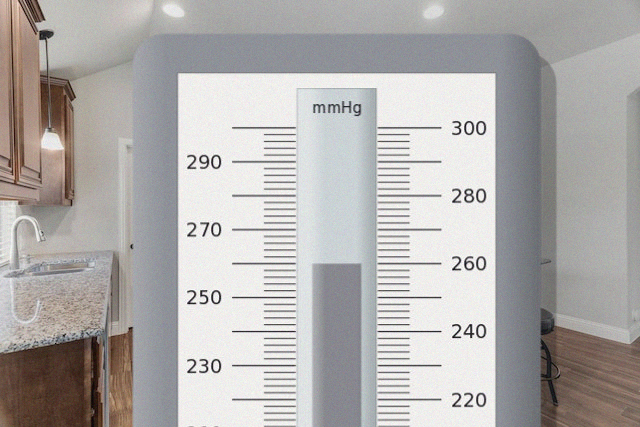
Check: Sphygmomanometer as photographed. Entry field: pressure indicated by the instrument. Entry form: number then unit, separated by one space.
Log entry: 260 mmHg
